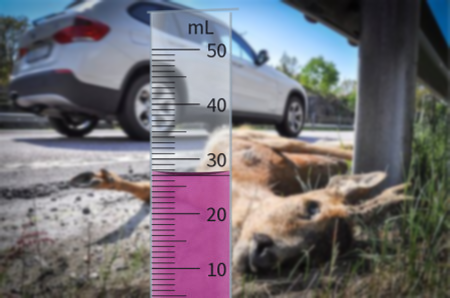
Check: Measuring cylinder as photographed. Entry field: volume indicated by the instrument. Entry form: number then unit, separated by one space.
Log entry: 27 mL
